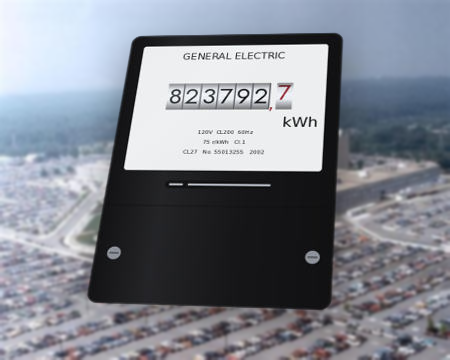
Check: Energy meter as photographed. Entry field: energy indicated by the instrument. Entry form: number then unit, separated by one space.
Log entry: 823792.7 kWh
